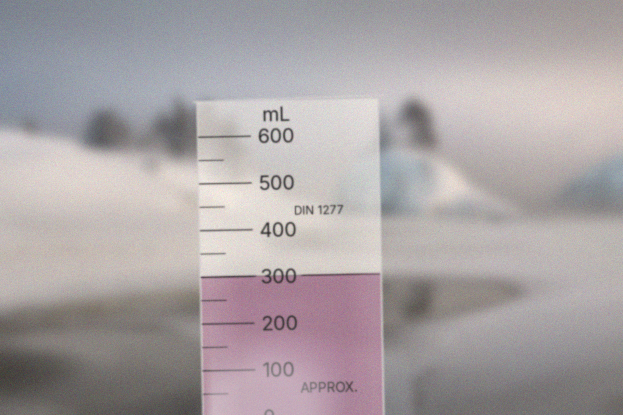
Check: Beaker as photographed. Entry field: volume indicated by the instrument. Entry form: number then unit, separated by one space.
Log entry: 300 mL
